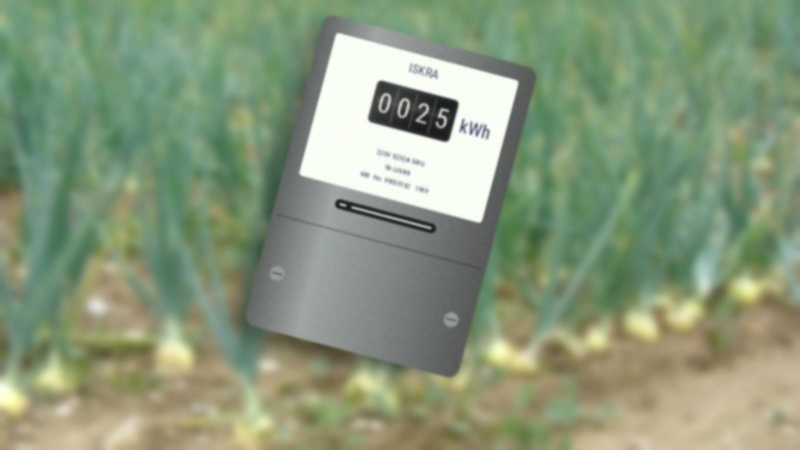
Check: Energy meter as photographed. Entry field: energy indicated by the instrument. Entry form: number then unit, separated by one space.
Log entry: 25 kWh
